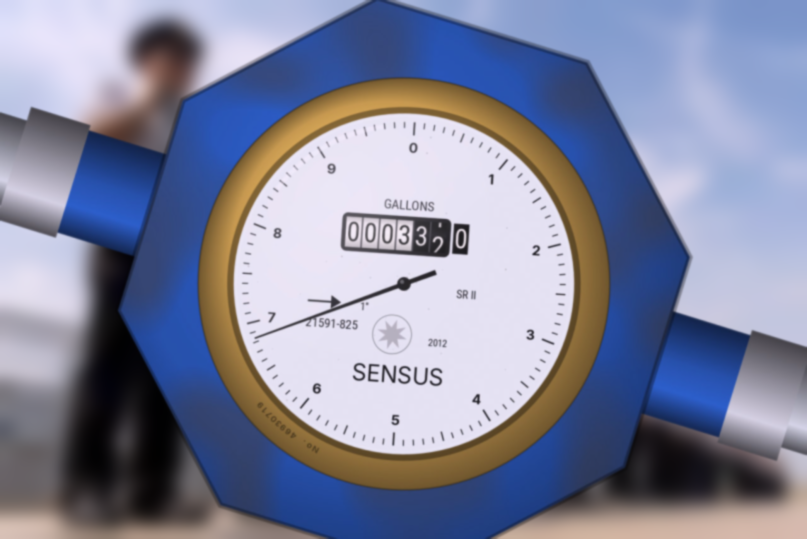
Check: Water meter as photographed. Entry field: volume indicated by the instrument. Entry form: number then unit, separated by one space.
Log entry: 3316.8 gal
